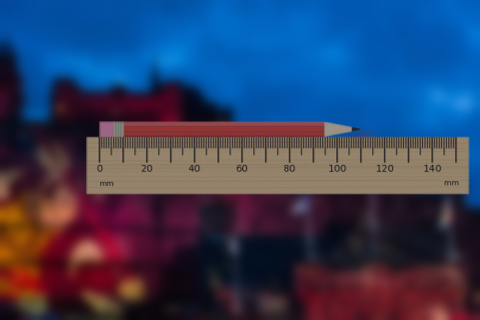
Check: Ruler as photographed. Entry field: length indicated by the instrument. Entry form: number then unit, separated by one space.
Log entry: 110 mm
